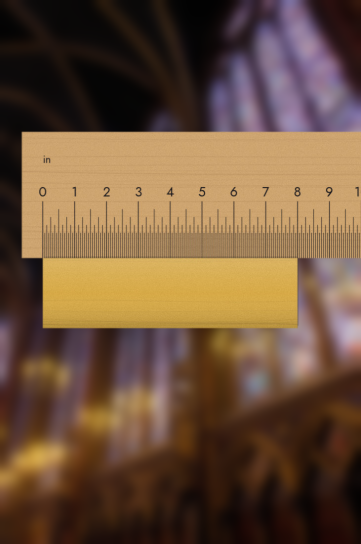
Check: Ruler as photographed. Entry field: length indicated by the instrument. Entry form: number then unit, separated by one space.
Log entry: 8 in
